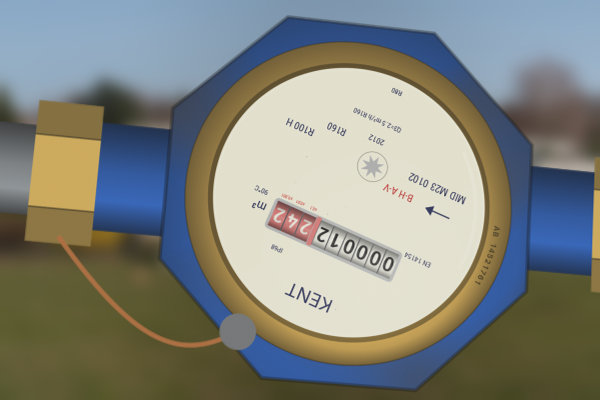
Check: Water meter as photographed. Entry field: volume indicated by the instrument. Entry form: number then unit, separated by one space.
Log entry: 12.242 m³
